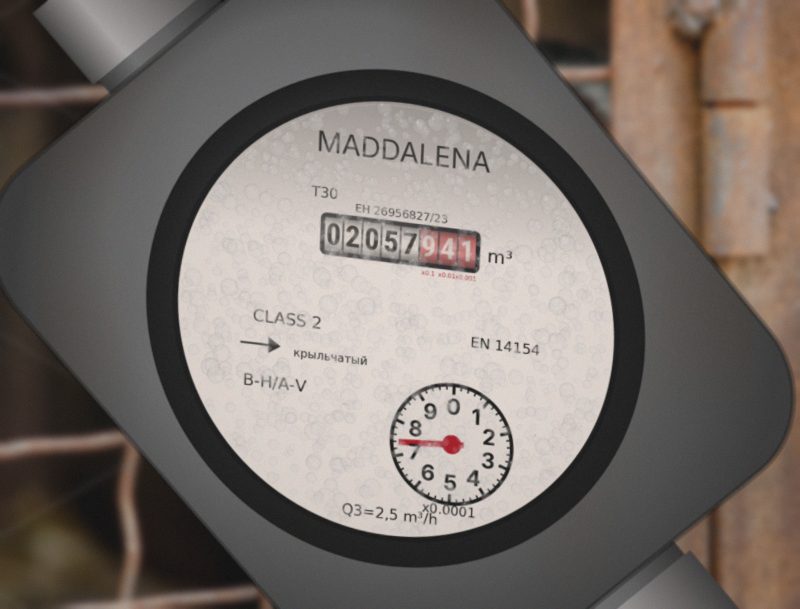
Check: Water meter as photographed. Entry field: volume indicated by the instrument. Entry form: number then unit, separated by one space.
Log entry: 2057.9417 m³
